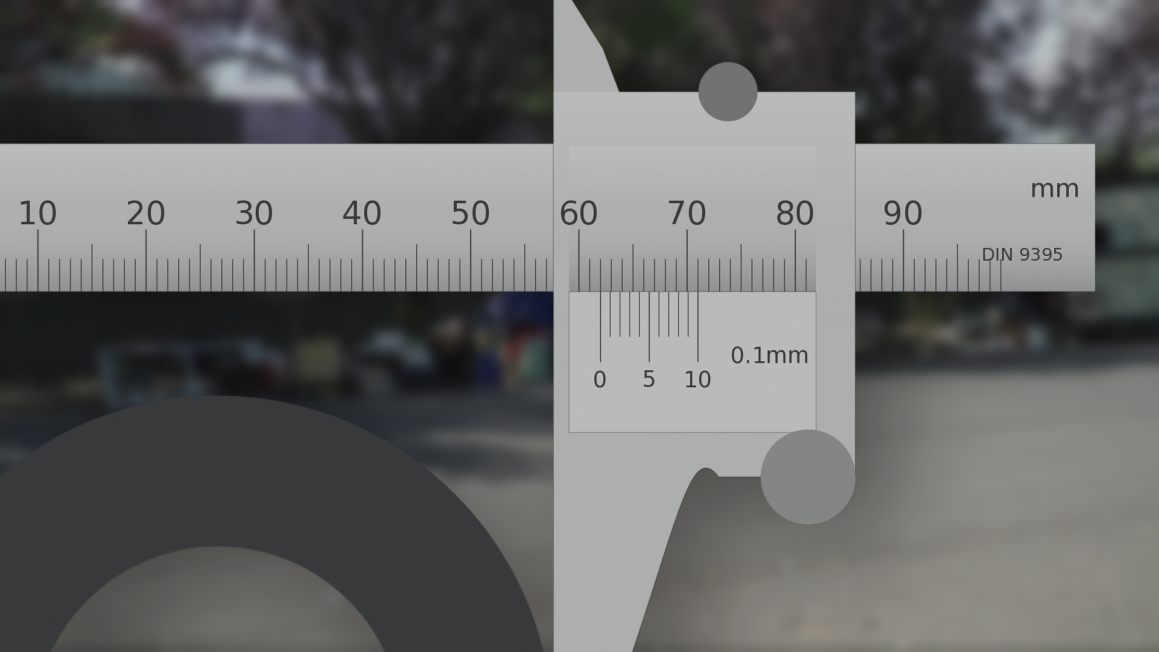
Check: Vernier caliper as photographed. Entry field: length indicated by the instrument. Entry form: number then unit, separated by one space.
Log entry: 62.0 mm
